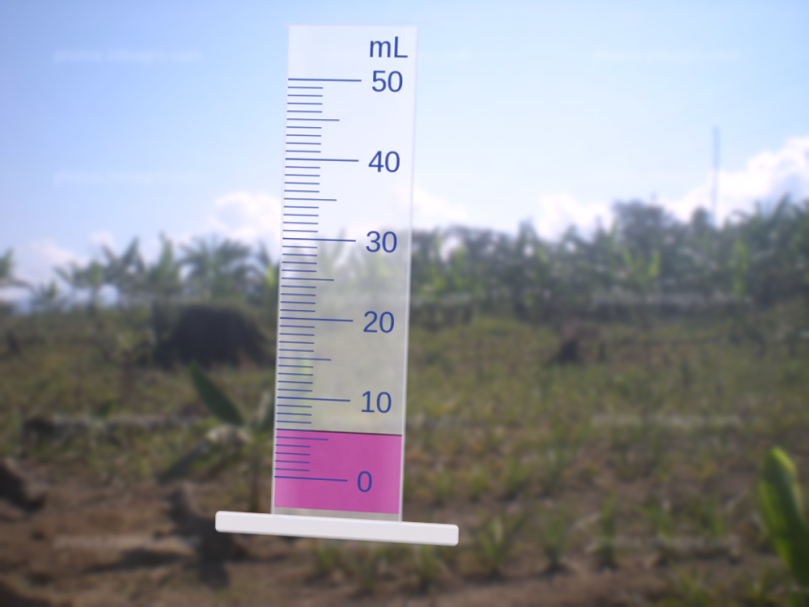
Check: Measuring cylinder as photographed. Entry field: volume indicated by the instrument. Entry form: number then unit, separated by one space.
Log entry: 6 mL
